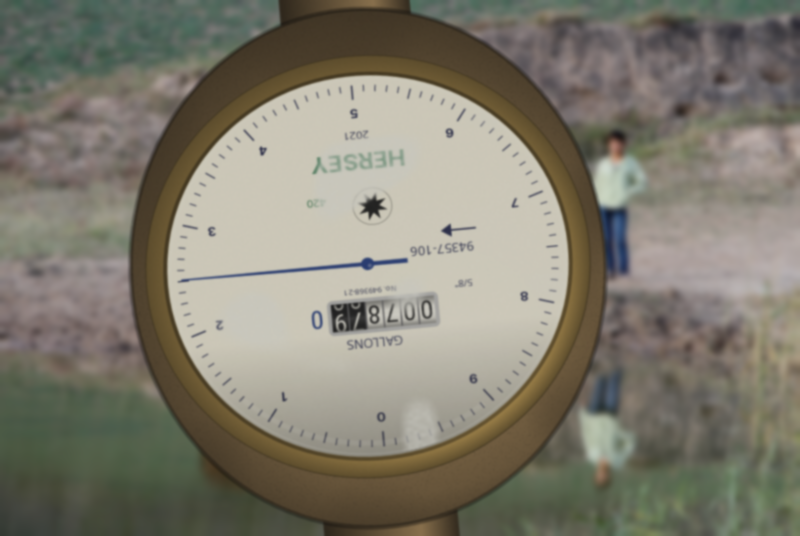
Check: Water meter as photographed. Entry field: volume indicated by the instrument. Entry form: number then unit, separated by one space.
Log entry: 78792.5 gal
